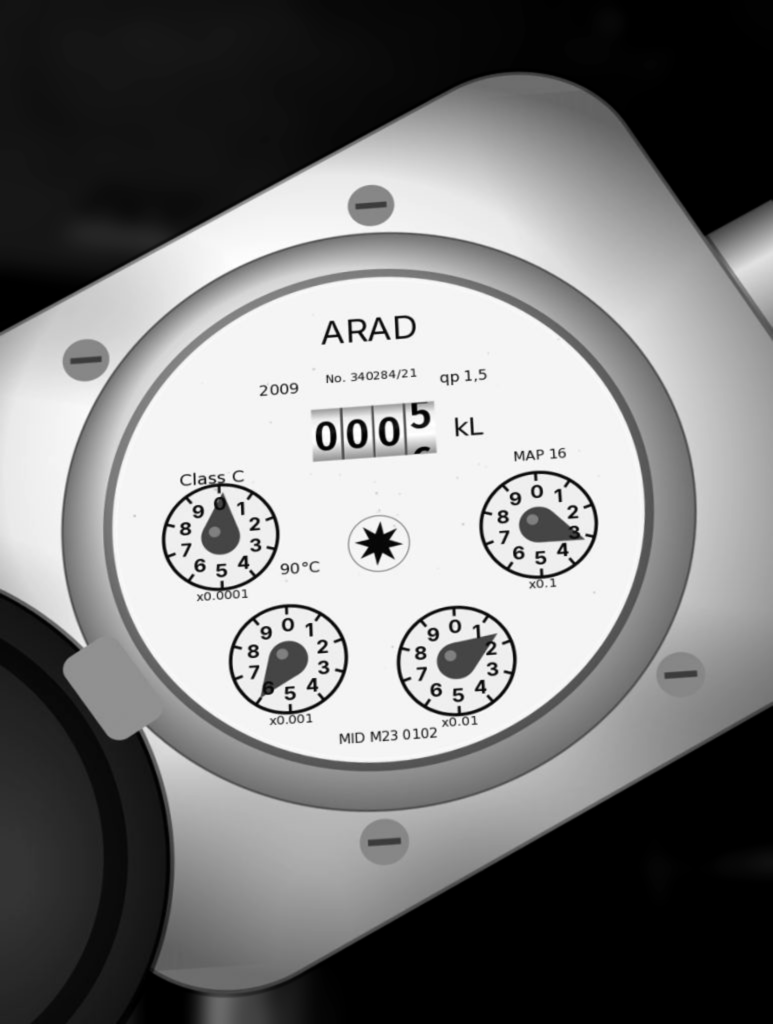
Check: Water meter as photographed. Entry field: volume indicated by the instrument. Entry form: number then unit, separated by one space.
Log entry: 5.3160 kL
